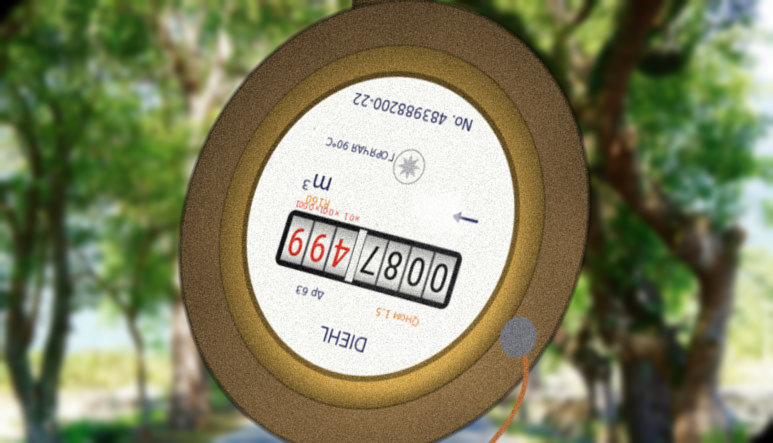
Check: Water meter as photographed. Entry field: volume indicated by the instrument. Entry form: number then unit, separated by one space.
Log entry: 87.499 m³
